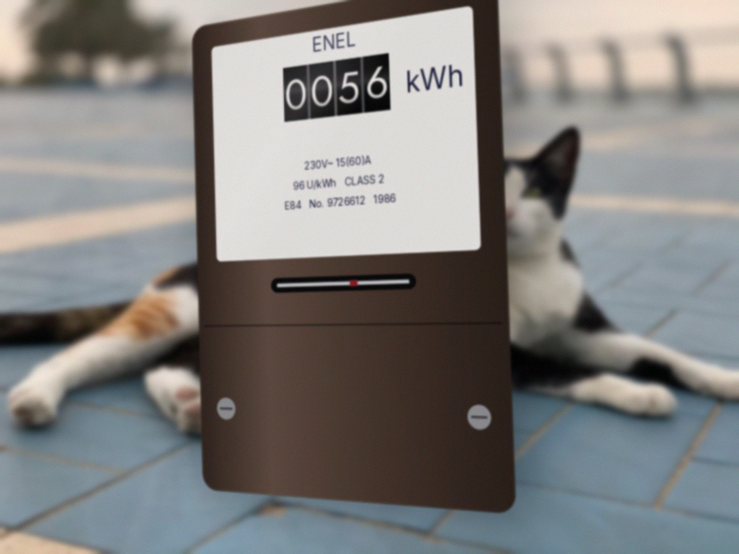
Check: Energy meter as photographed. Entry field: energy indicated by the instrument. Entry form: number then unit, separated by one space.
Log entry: 56 kWh
